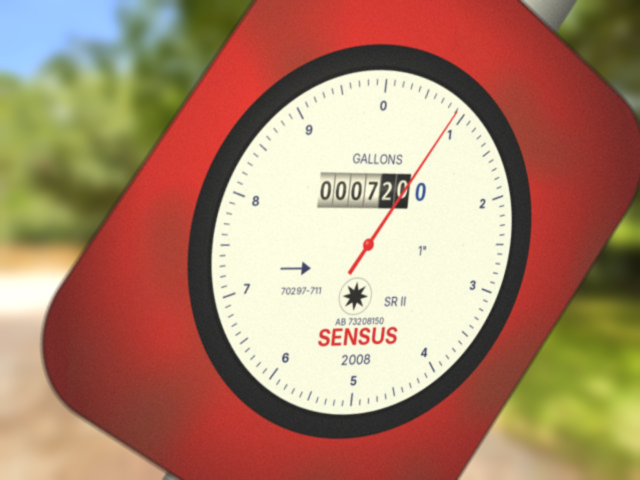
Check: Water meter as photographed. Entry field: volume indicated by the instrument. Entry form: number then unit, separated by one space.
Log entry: 7200.9 gal
